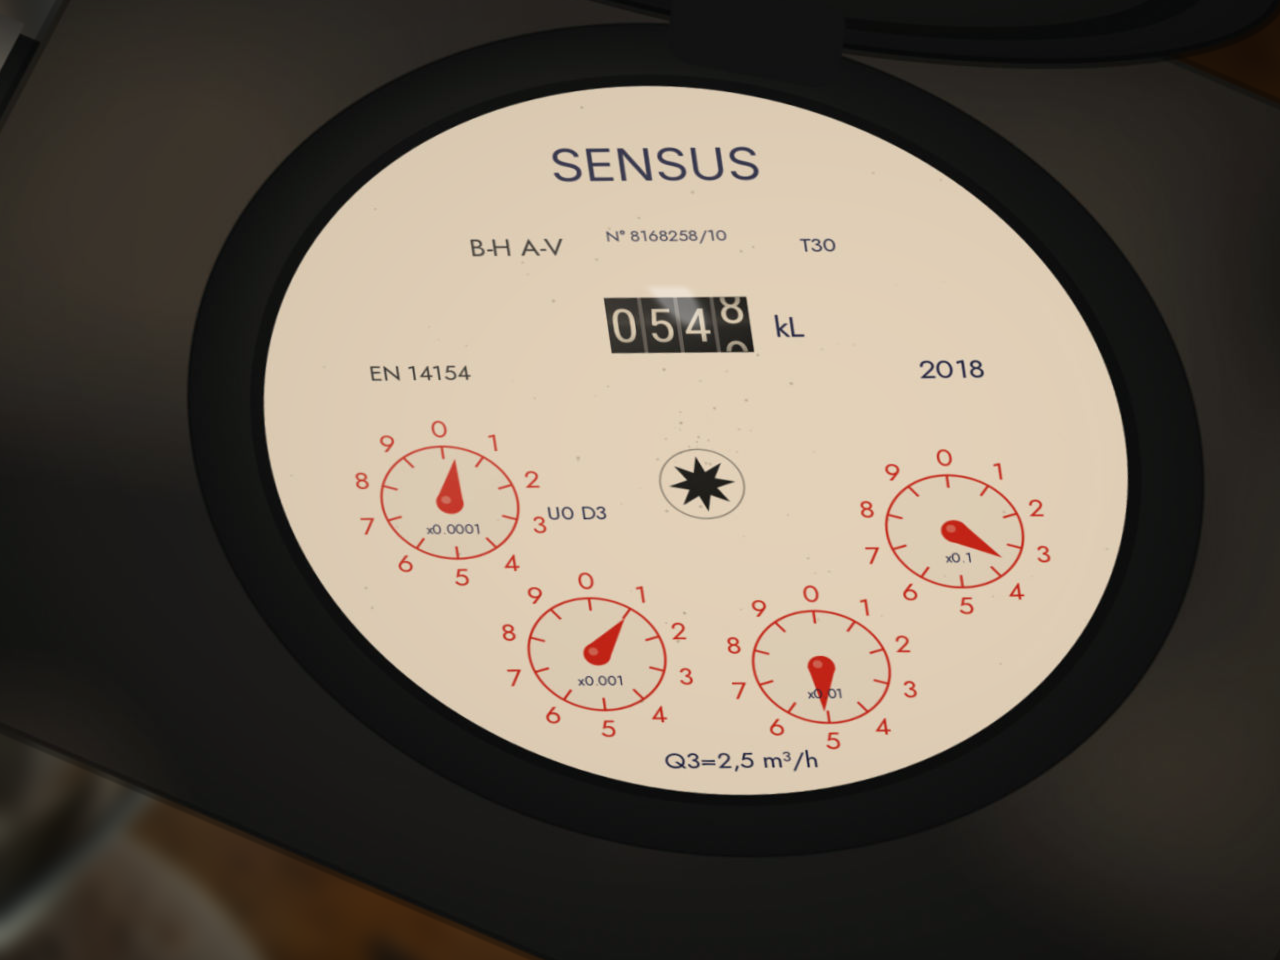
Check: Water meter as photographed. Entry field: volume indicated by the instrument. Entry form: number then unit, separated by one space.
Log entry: 548.3510 kL
